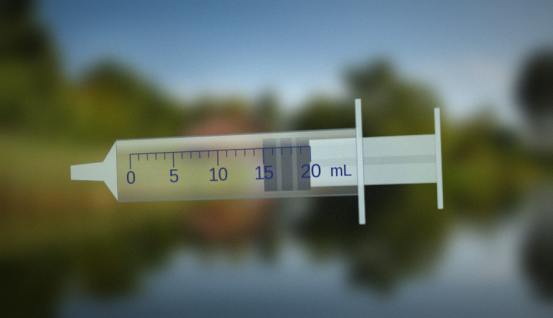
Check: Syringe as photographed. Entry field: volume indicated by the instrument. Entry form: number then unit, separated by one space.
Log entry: 15 mL
